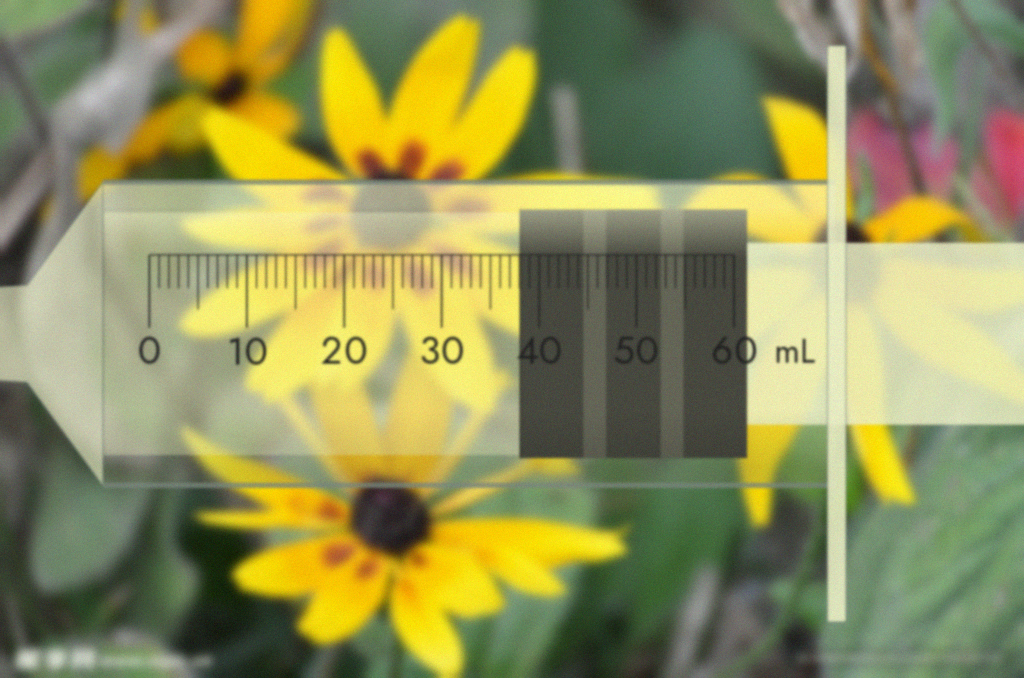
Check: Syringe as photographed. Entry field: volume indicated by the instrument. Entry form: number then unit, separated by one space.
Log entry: 38 mL
